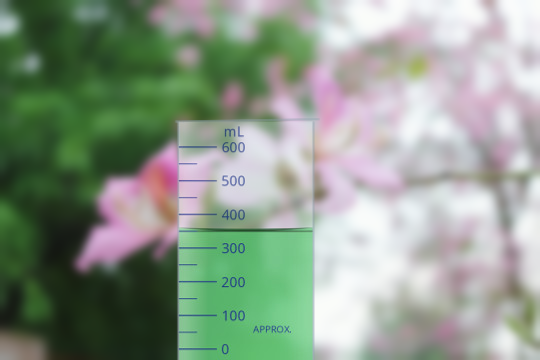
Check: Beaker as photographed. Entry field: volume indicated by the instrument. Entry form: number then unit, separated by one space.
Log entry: 350 mL
